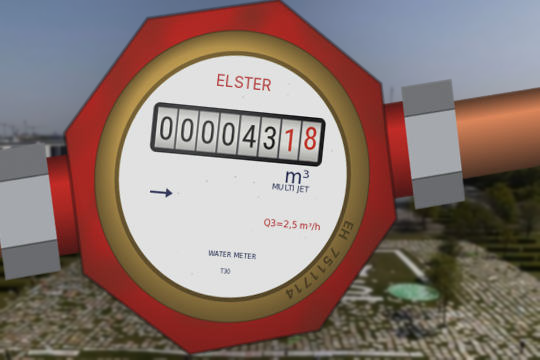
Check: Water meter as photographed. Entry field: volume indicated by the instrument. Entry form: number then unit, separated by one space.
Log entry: 43.18 m³
